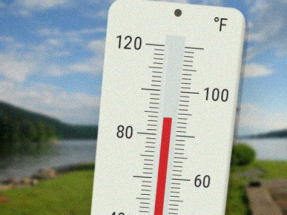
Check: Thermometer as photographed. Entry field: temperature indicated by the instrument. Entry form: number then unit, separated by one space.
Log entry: 88 °F
